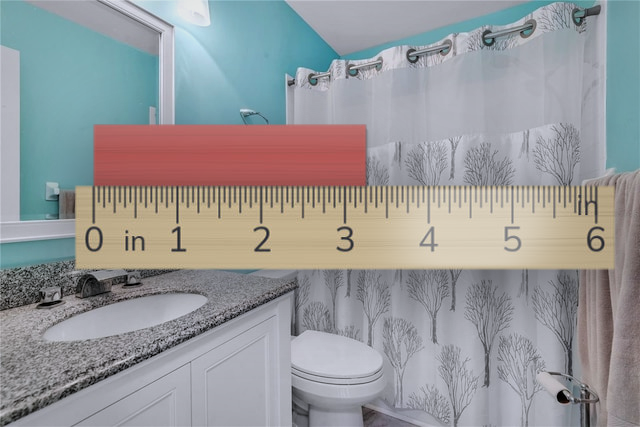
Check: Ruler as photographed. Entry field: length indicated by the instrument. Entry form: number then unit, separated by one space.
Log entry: 3.25 in
